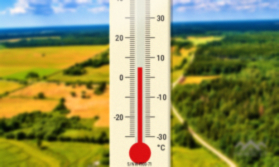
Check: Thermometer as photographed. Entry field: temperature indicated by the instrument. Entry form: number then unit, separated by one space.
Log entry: 5 °C
